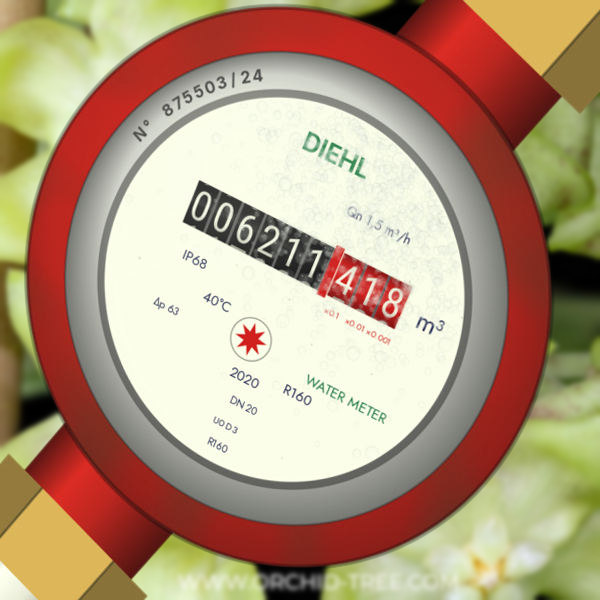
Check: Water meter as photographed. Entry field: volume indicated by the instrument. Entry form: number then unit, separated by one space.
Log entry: 6211.418 m³
